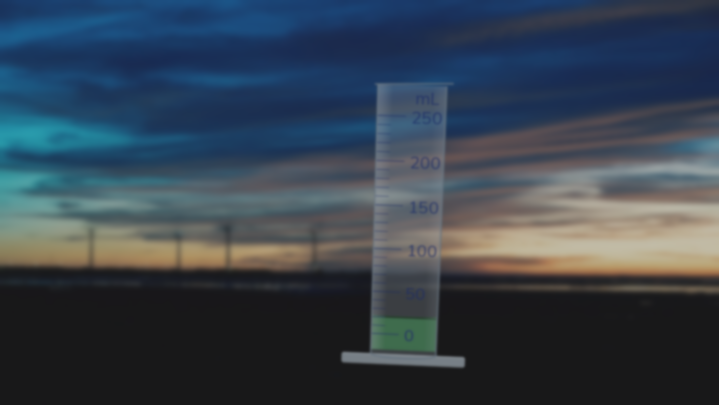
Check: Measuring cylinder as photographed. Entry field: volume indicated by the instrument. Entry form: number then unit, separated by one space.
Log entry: 20 mL
